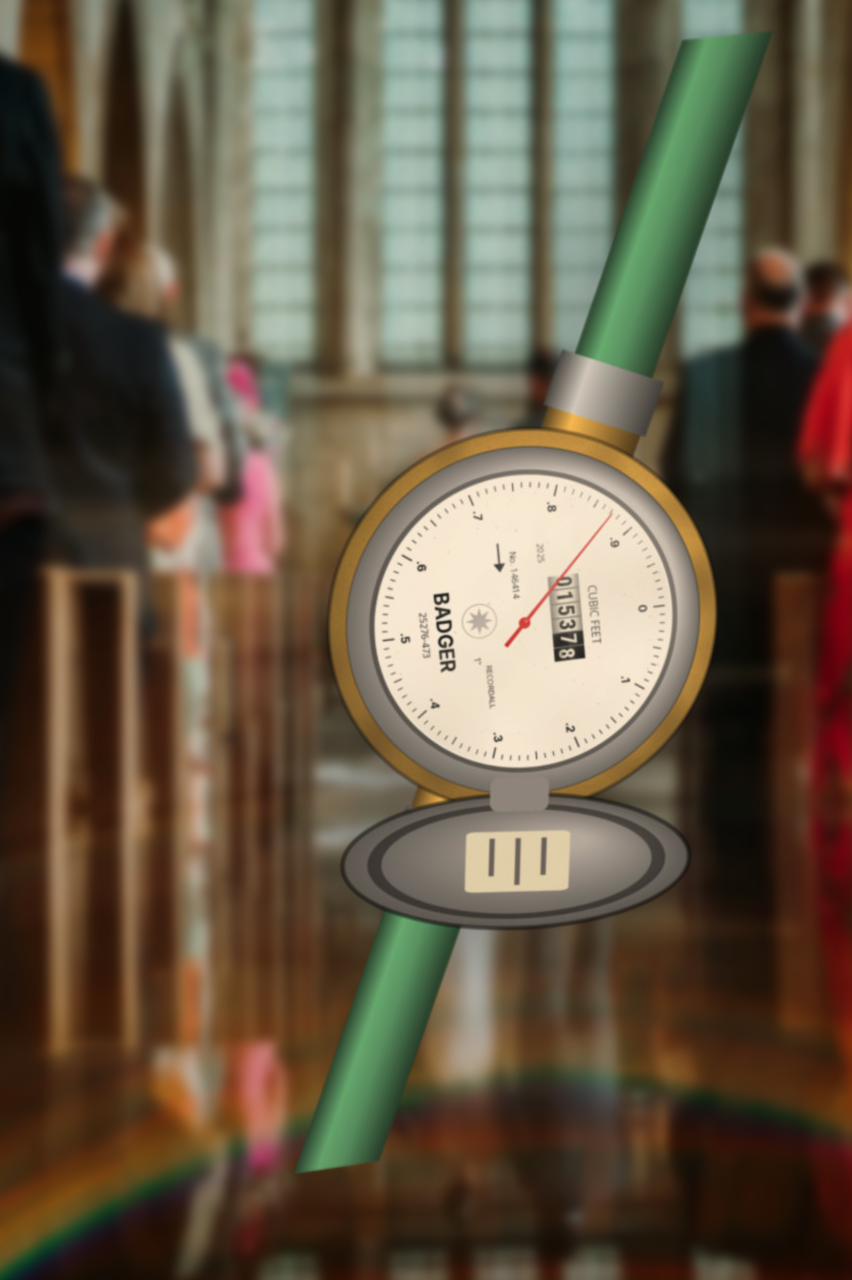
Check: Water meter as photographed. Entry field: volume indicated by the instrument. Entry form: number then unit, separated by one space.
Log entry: 15377.87 ft³
